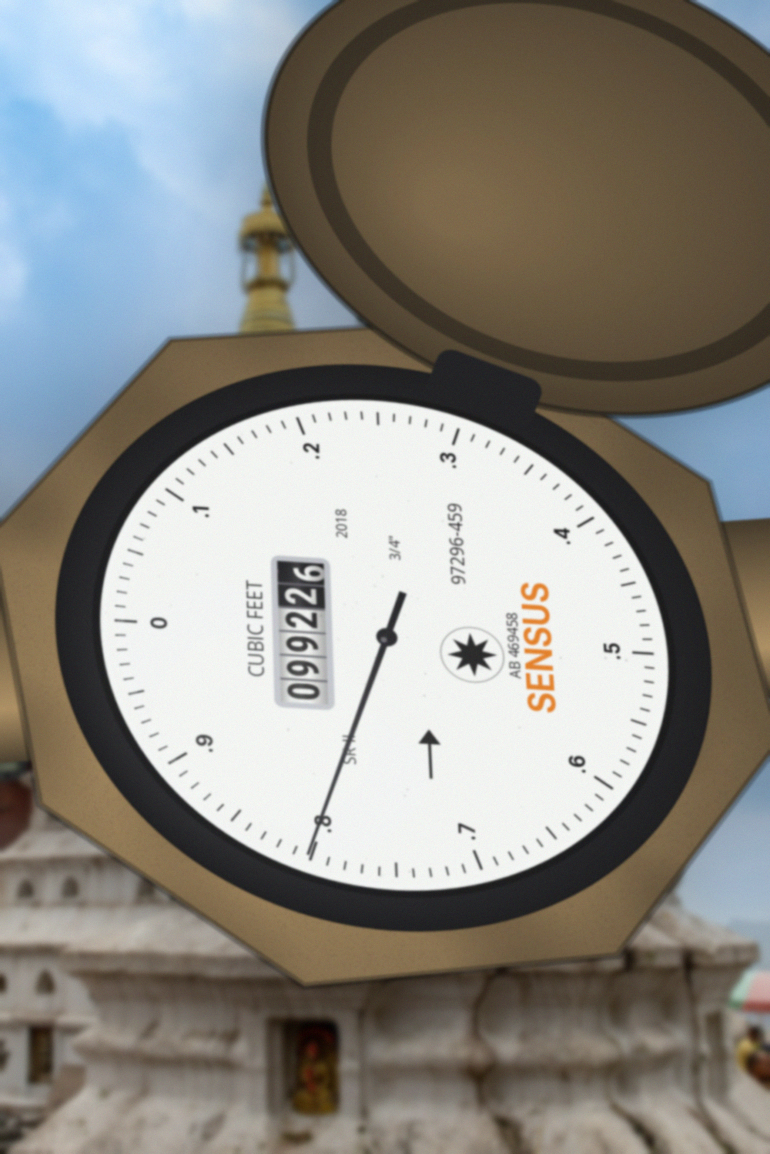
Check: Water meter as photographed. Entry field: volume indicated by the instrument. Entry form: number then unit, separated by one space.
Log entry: 99225.80 ft³
